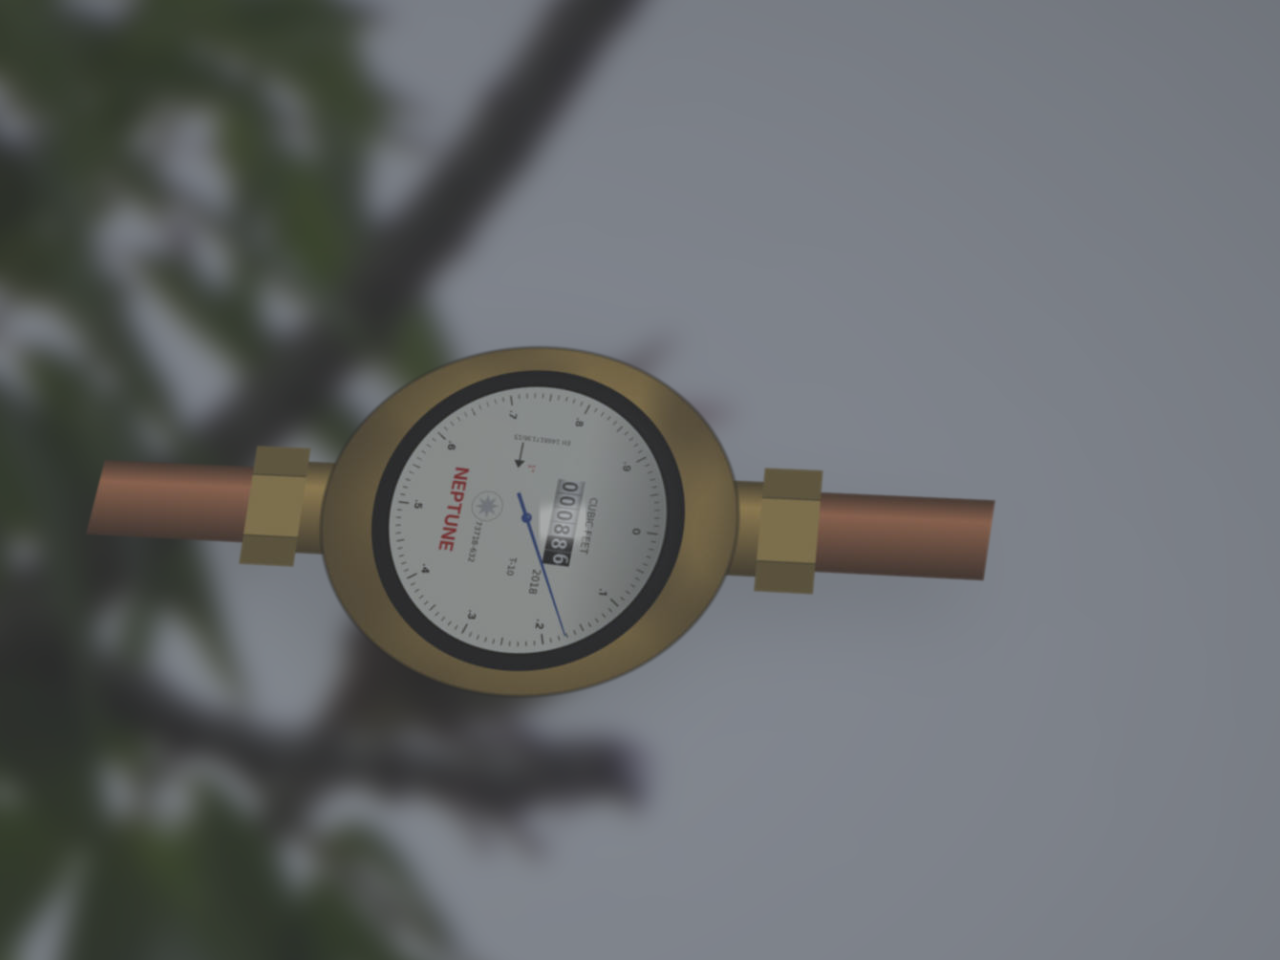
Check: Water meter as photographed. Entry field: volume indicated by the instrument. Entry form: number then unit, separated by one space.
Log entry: 886.17 ft³
